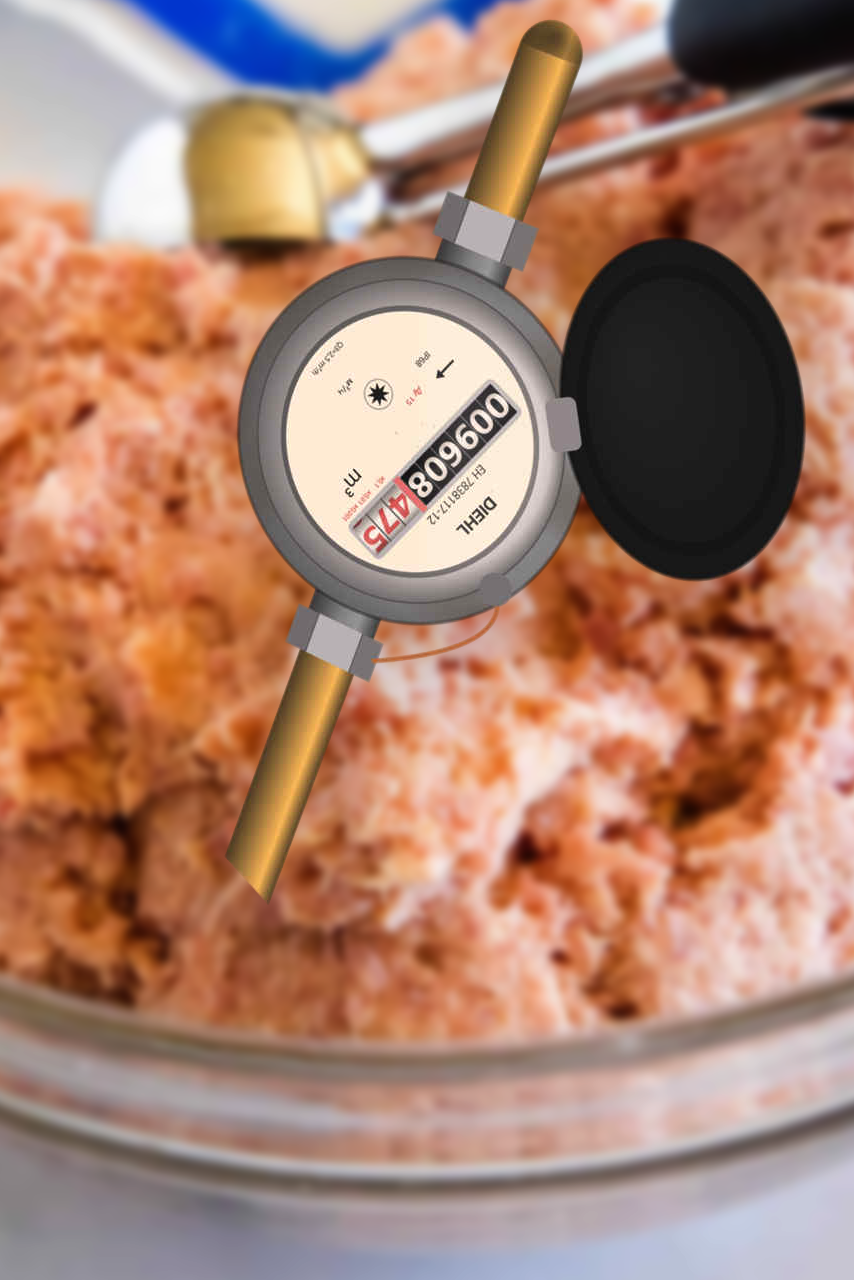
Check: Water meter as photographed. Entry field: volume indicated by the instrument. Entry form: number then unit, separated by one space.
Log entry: 9608.475 m³
